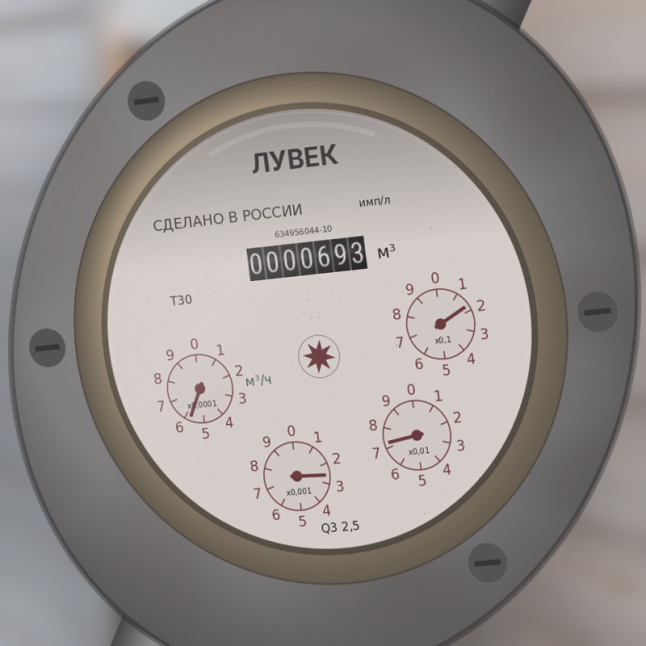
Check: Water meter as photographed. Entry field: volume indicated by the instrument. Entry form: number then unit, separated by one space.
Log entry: 693.1725 m³
